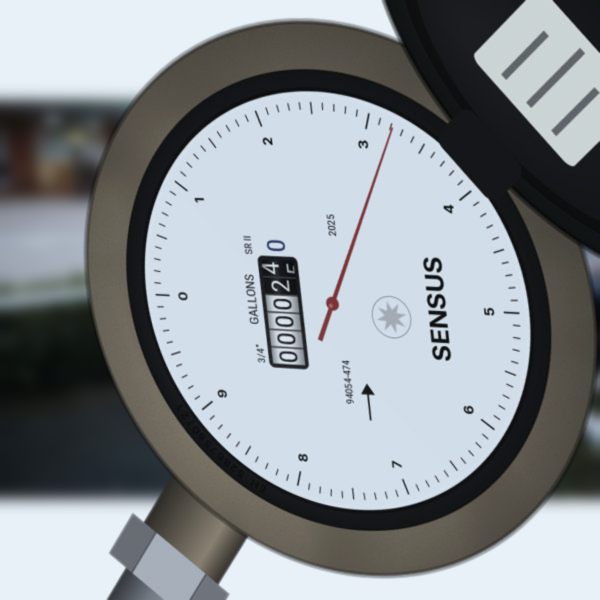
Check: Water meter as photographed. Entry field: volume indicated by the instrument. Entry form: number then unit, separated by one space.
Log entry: 243.2 gal
